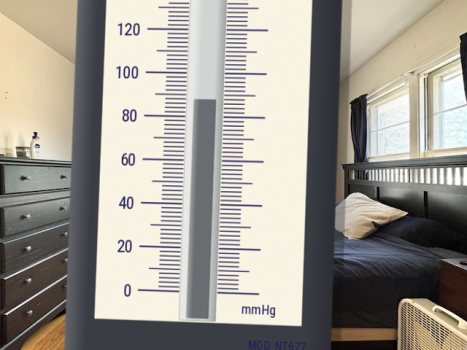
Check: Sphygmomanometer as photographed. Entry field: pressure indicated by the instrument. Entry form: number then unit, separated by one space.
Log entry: 88 mmHg
